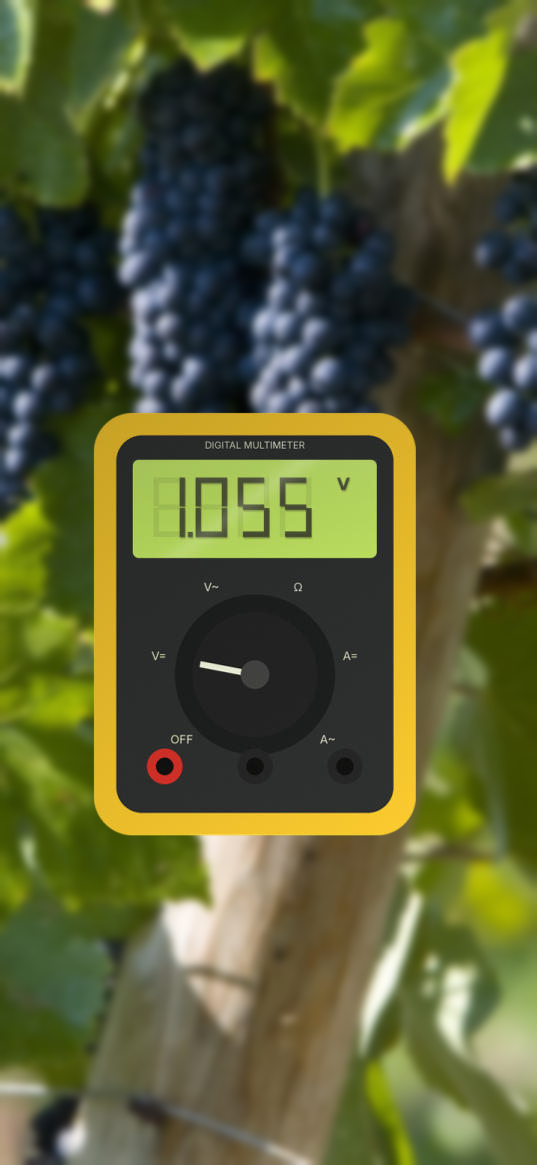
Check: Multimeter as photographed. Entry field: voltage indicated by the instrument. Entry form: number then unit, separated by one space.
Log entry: 1.055 V
